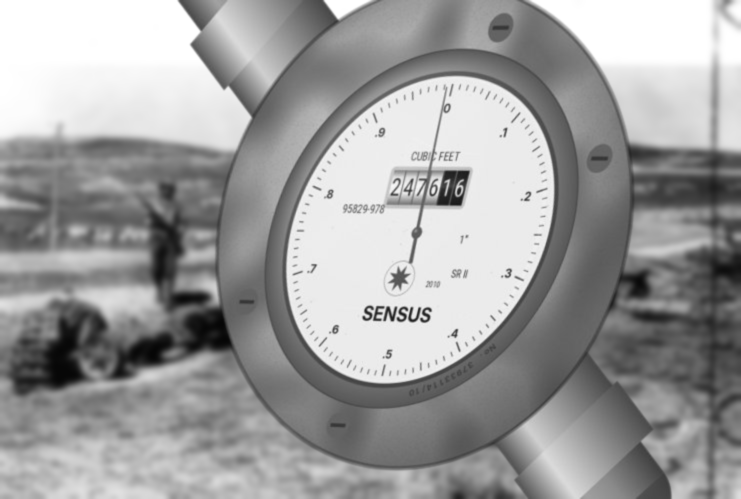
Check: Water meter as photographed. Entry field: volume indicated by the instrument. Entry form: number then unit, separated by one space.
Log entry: 247615.99 ft³
